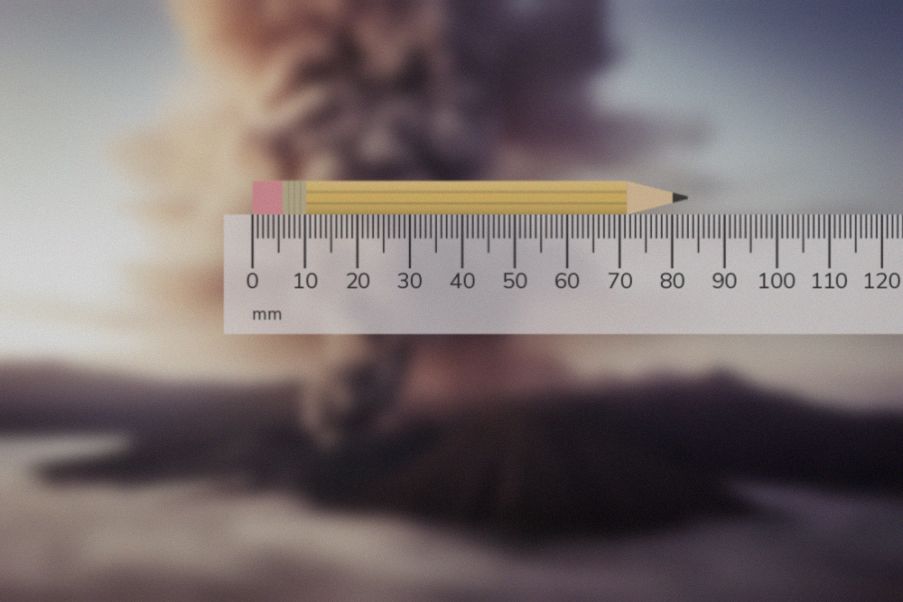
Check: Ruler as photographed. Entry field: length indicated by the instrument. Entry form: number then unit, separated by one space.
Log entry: 83 mm
